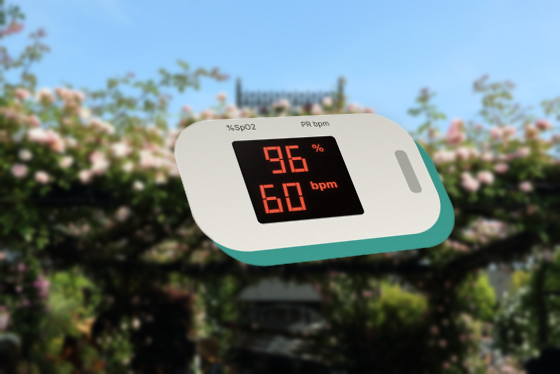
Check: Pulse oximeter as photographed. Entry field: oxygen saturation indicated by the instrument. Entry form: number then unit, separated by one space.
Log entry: 96 %
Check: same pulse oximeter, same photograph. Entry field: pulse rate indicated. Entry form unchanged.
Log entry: 60 bpm
